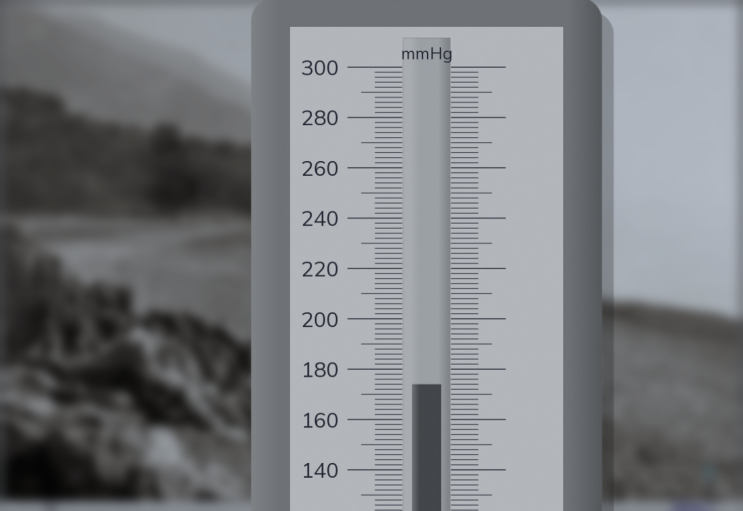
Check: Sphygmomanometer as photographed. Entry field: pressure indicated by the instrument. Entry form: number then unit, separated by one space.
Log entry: 174 mmHg
